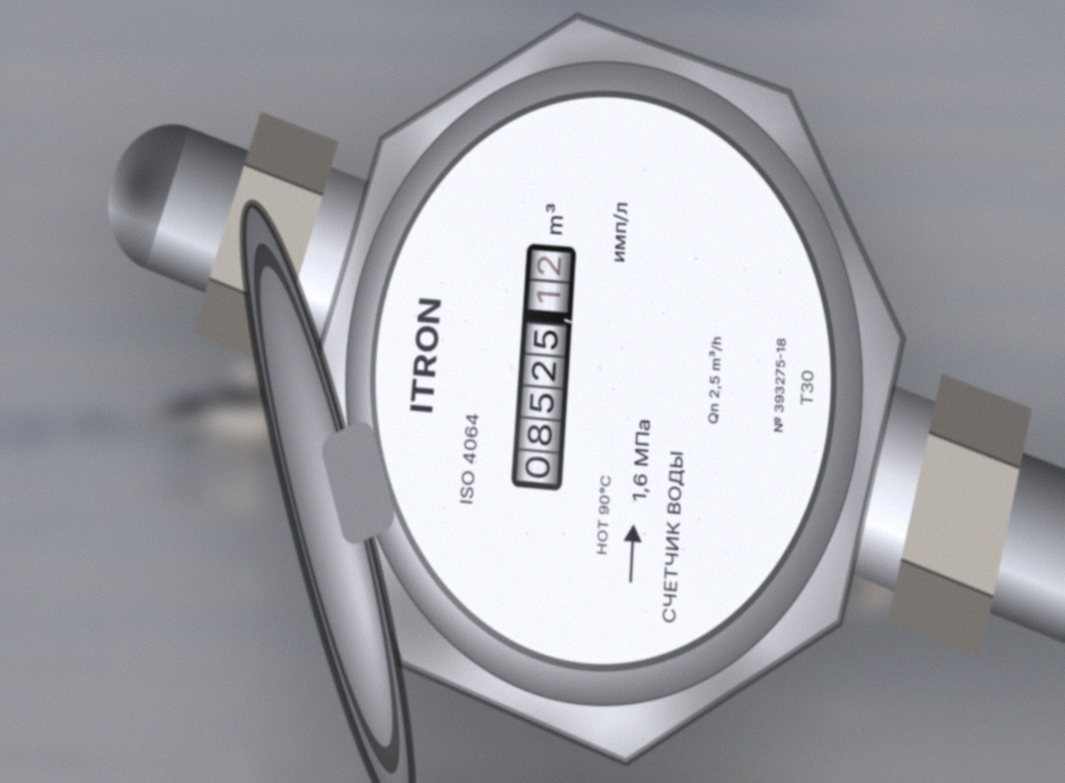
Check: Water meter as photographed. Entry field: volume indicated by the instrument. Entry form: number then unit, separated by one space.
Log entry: 8525.12 m³
